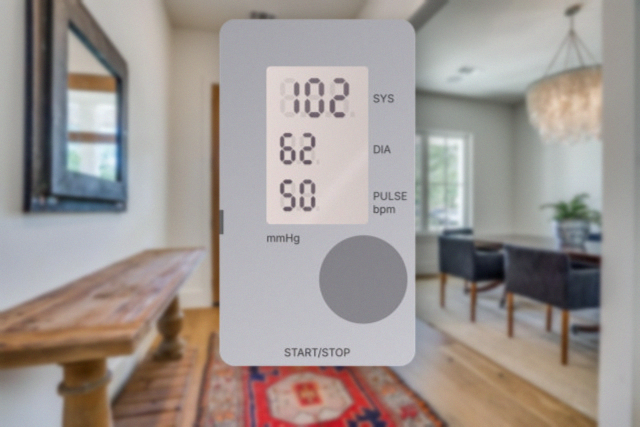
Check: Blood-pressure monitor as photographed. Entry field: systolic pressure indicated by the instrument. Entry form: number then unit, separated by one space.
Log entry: 102 mmHg
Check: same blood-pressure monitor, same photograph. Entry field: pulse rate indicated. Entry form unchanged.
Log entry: 50 bpm
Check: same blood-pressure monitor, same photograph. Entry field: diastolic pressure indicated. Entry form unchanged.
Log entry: 62 mmHg
